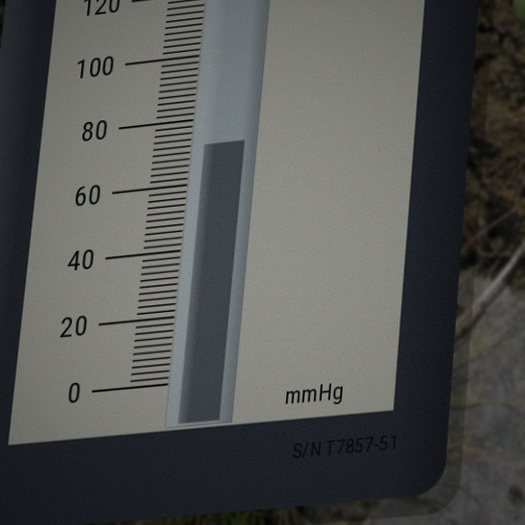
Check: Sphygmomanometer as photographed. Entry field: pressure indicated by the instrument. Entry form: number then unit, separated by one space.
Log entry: 72 mmHg
